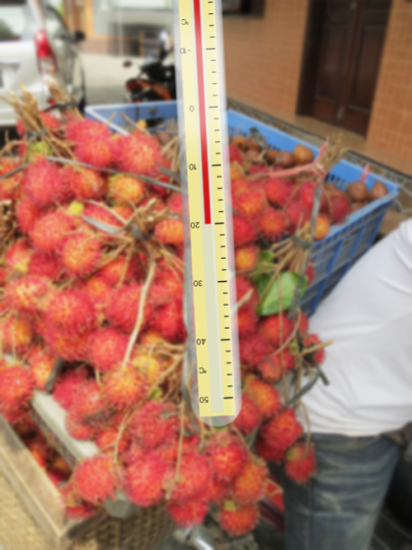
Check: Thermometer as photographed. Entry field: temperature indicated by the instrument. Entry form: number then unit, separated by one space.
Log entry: 20 °C
